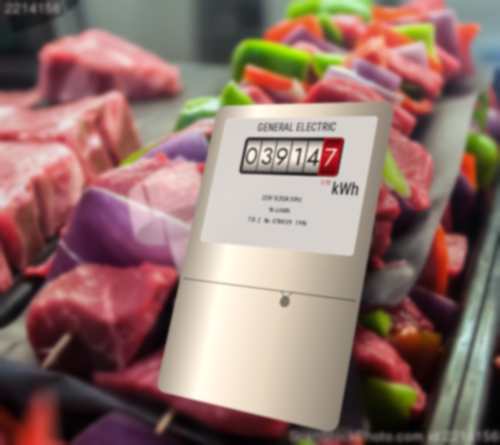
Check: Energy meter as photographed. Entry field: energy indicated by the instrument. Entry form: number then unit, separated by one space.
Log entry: 3914.7 kWh
